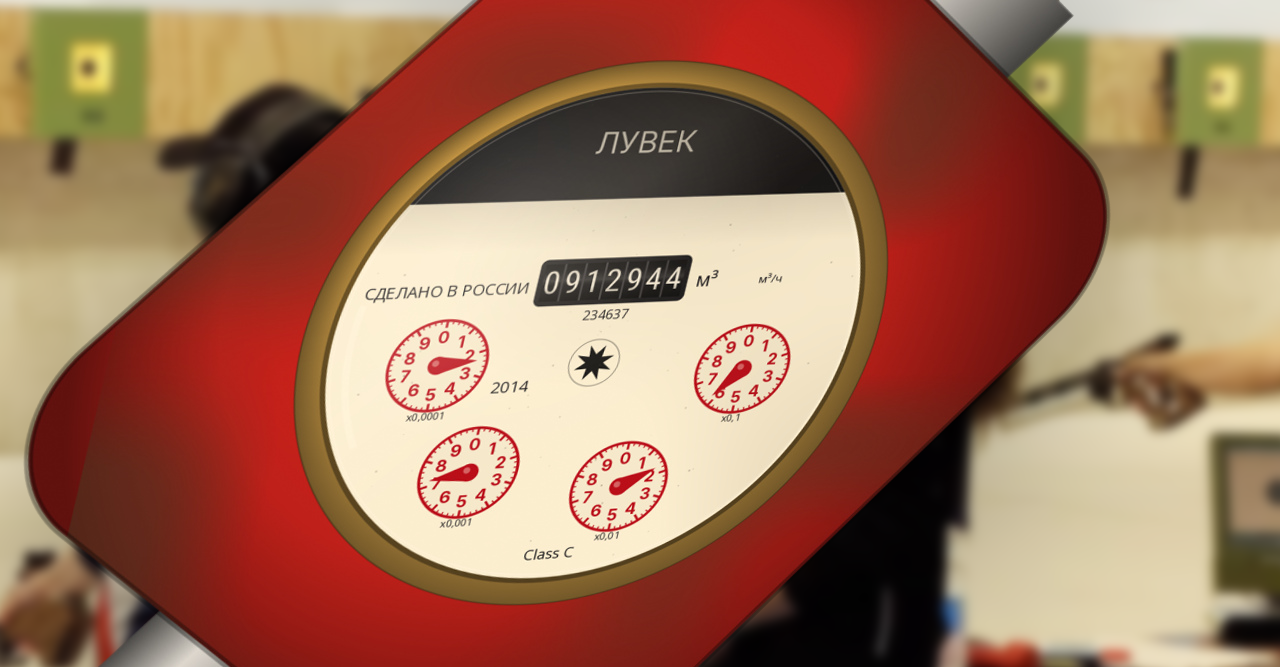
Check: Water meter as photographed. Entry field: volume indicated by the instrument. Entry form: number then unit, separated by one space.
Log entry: 912944.6172 m³
